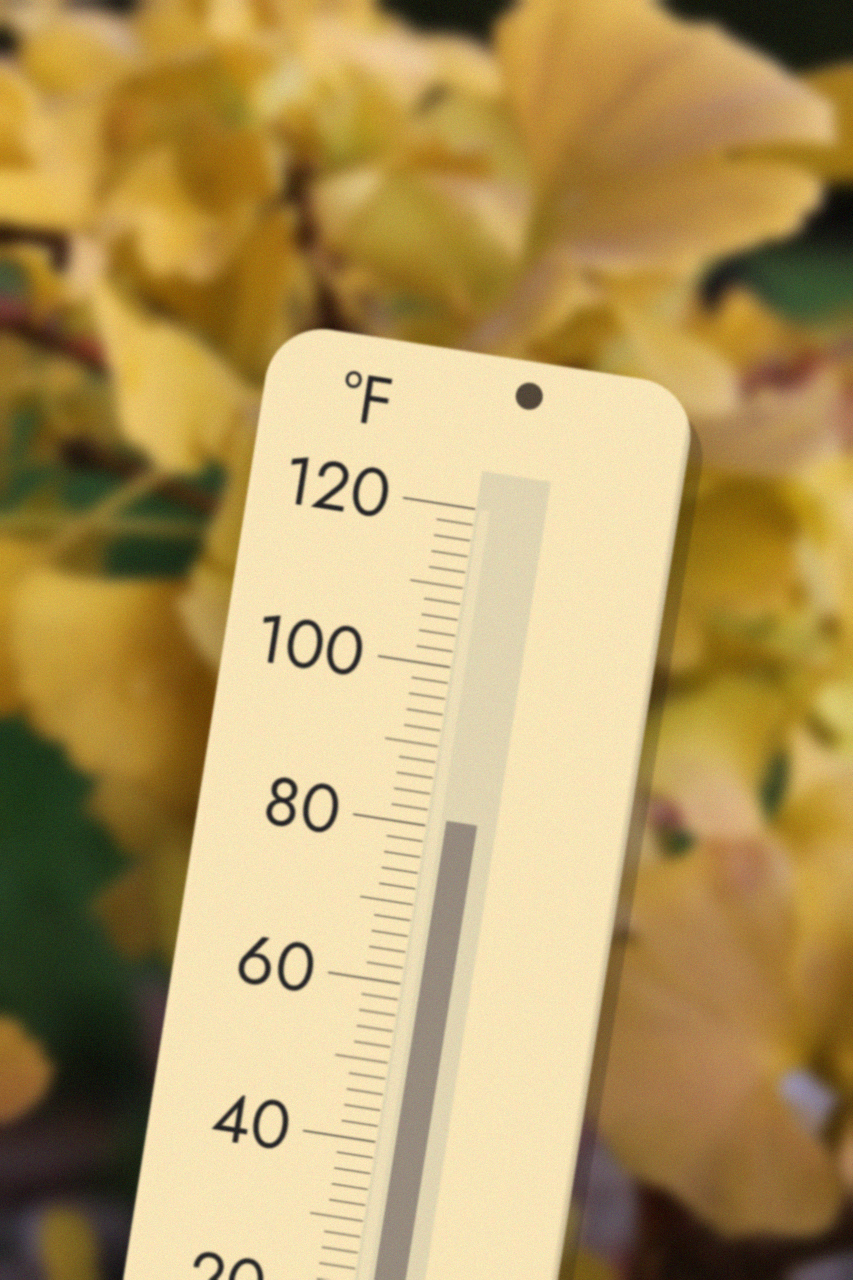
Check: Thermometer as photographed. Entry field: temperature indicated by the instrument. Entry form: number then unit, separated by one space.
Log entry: 81 °F
